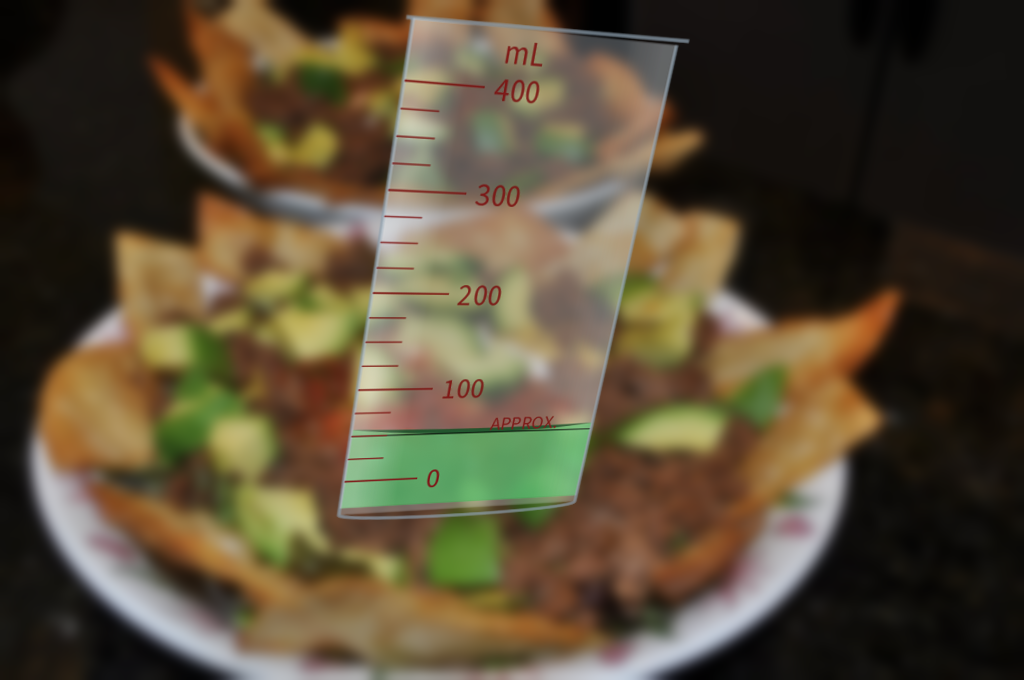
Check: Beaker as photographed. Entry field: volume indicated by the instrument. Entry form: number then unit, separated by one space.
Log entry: 50 mL
